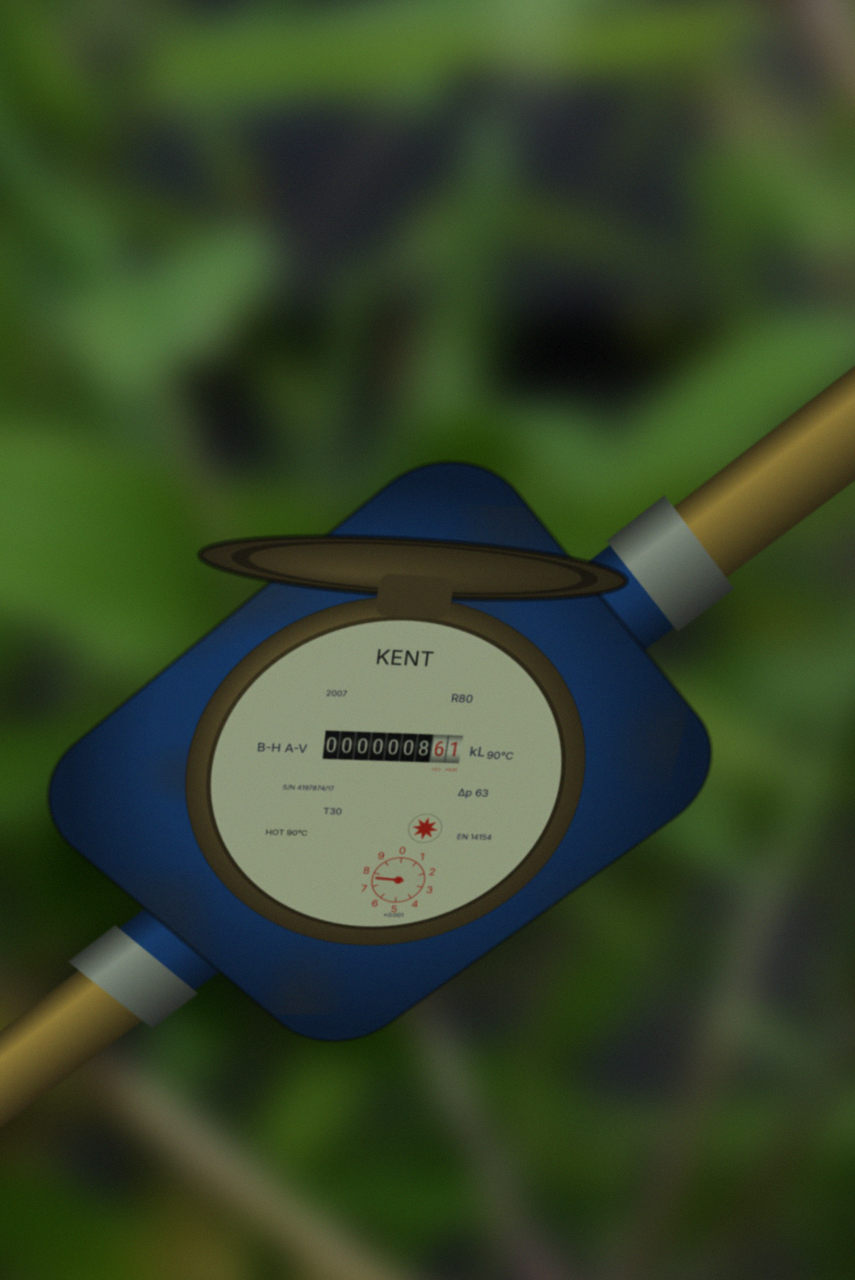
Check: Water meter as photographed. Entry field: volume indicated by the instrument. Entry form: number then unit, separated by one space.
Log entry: 8.617 kL
